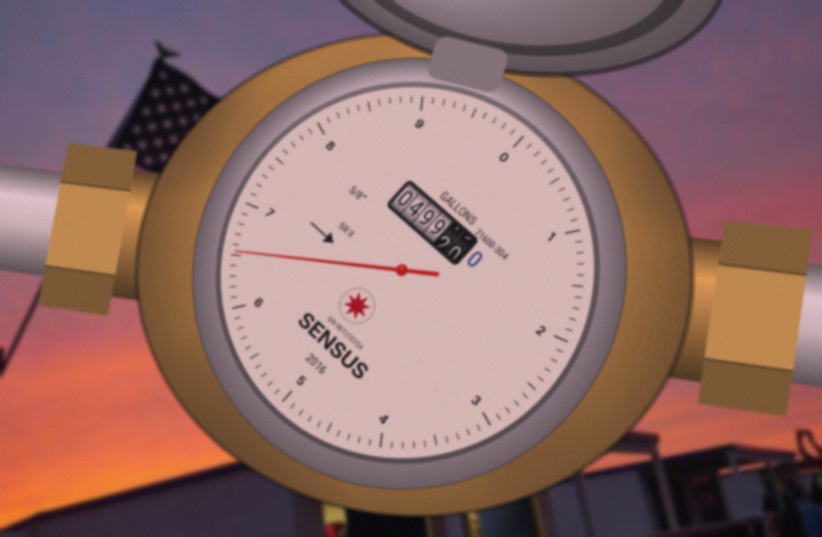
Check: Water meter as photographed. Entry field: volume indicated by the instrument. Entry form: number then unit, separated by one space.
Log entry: 499196.5 gal
